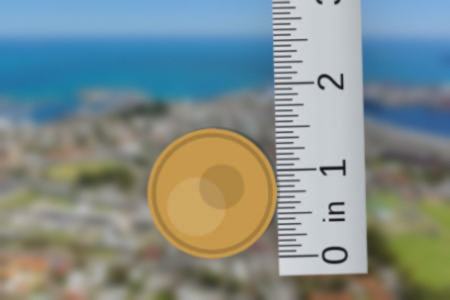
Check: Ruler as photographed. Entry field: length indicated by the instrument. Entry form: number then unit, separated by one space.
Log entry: 1.5 in
